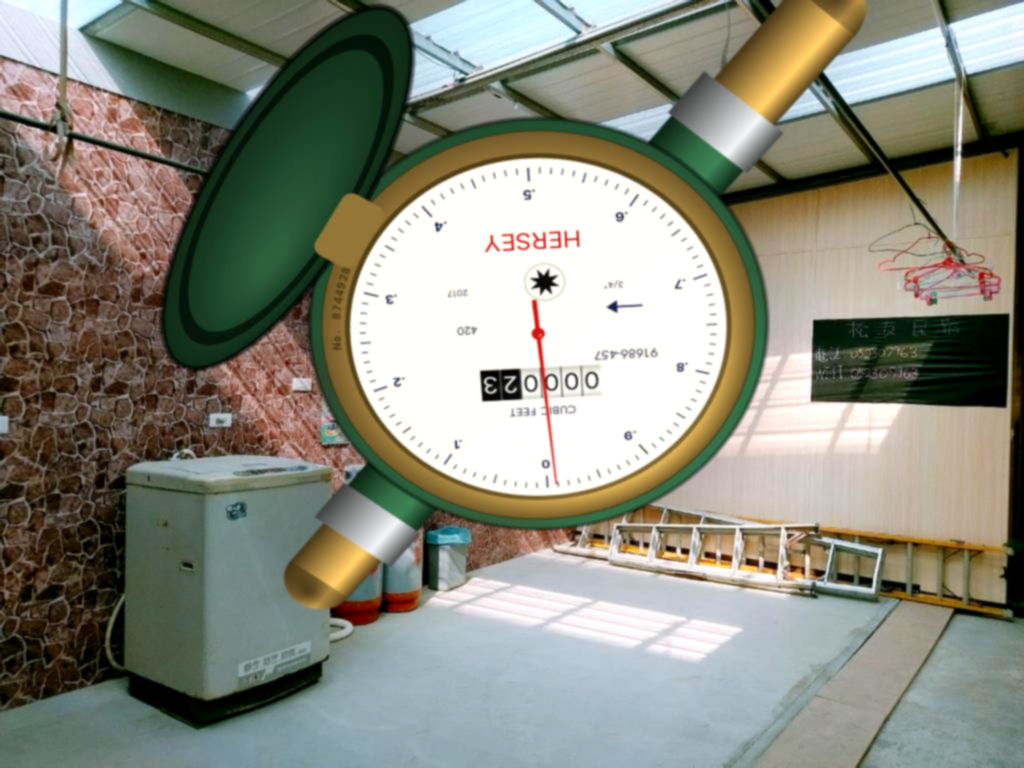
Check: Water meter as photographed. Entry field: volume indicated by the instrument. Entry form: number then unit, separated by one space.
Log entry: 22.99 ft³
